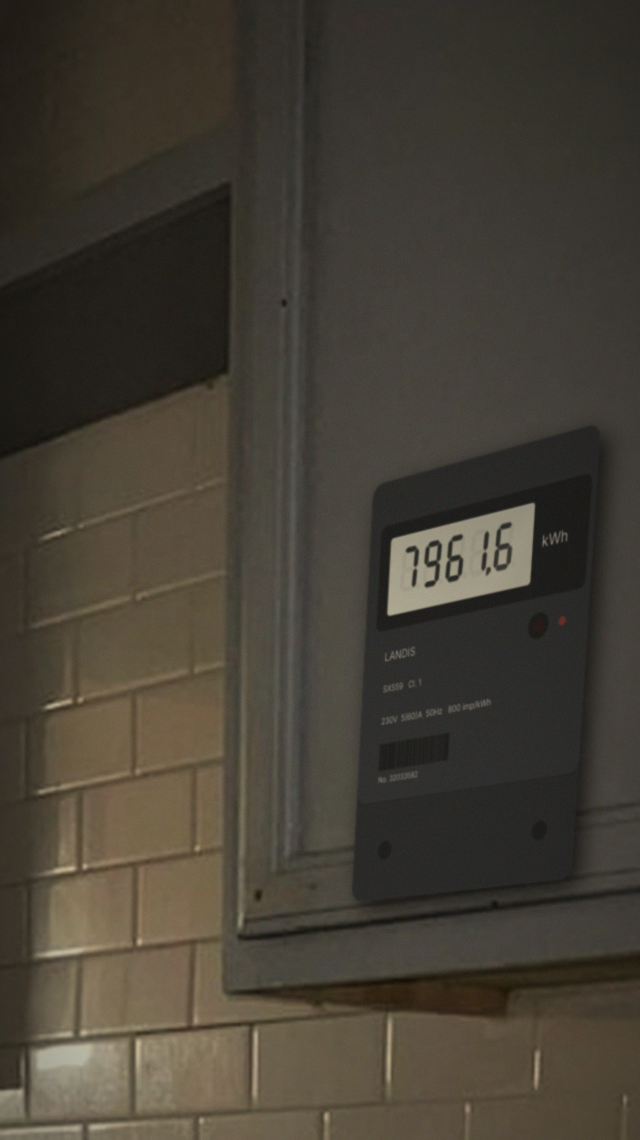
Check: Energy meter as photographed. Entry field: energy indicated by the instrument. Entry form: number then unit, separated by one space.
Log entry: 7961.6 kWh
